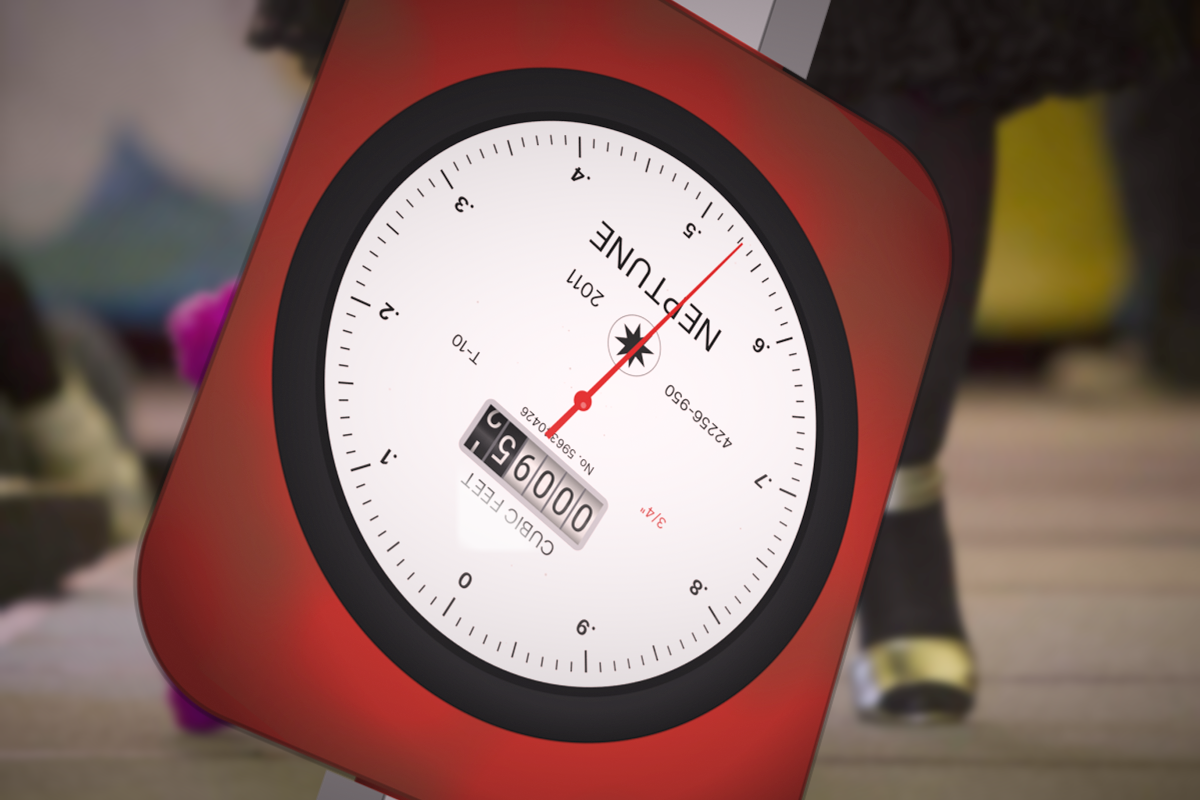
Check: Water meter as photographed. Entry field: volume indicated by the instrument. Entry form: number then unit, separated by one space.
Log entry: 951.53 ft³
